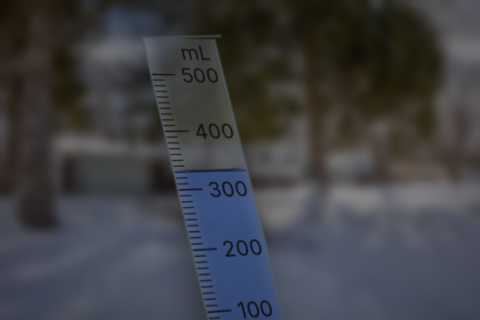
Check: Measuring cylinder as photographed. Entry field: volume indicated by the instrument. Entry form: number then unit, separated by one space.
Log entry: 330 mL
